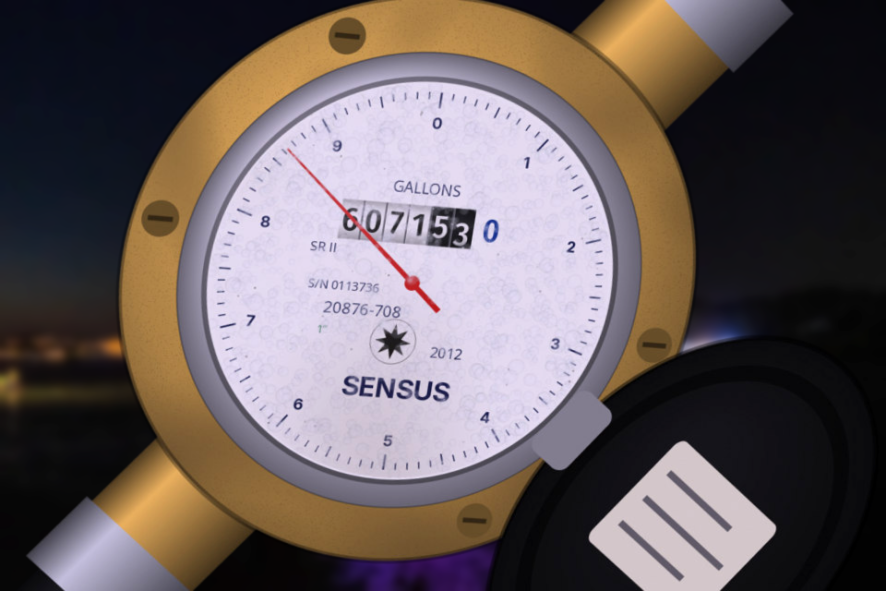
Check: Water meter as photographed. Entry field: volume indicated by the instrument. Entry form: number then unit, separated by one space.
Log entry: 6071528.6 gal
